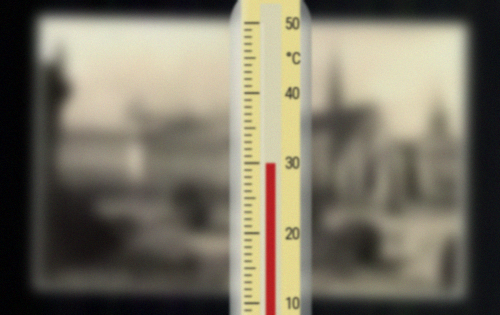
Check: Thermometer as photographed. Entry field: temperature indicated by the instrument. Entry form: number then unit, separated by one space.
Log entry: 30 °C
